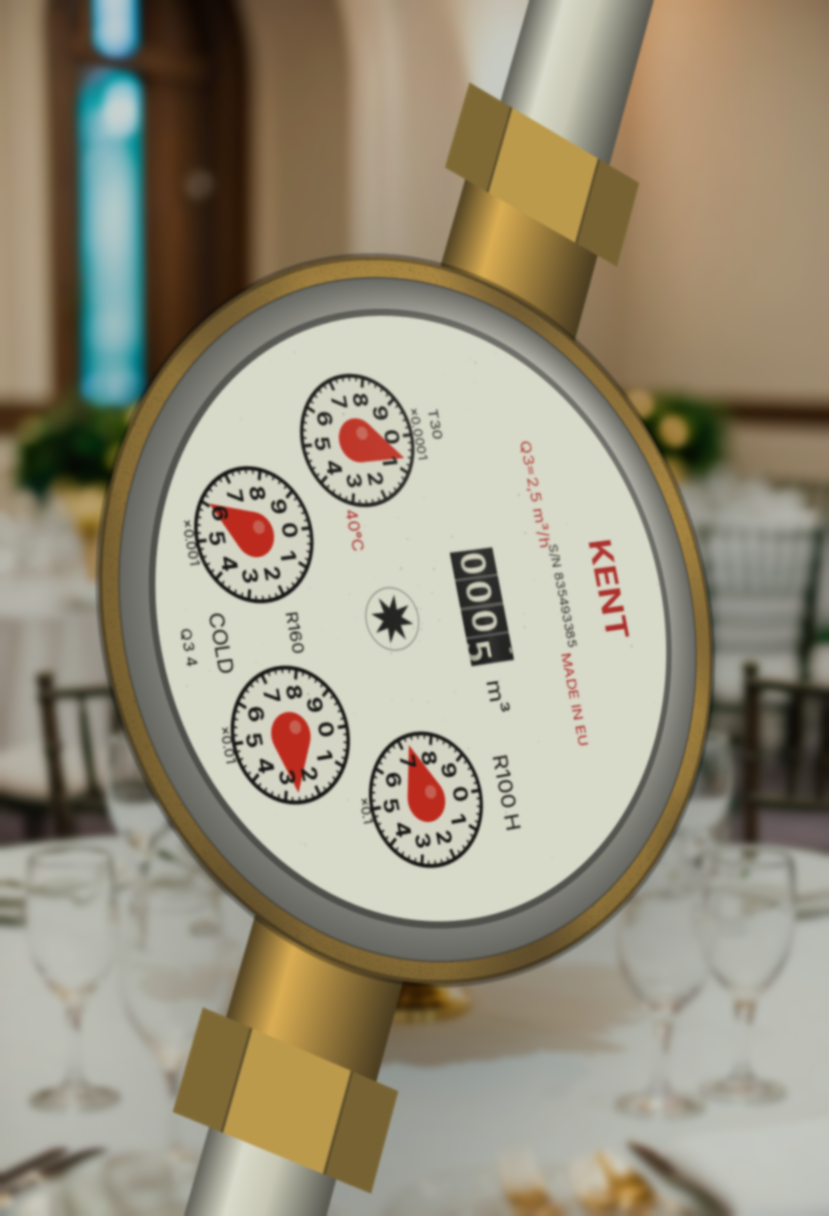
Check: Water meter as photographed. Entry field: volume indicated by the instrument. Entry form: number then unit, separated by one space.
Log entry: 4.7260 m³
